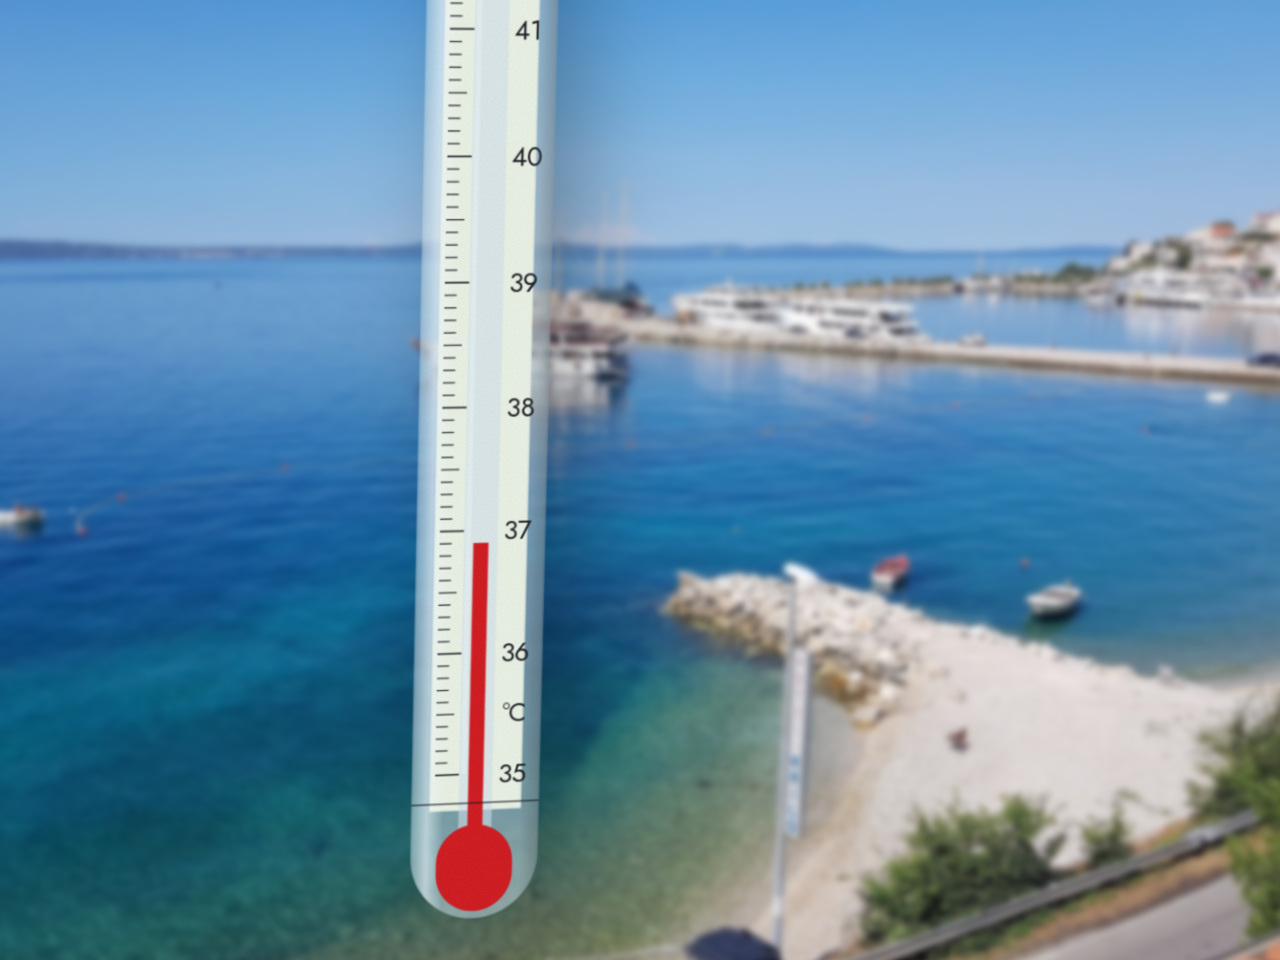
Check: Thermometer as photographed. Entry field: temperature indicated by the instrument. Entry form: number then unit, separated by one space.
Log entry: 36.9 °C
